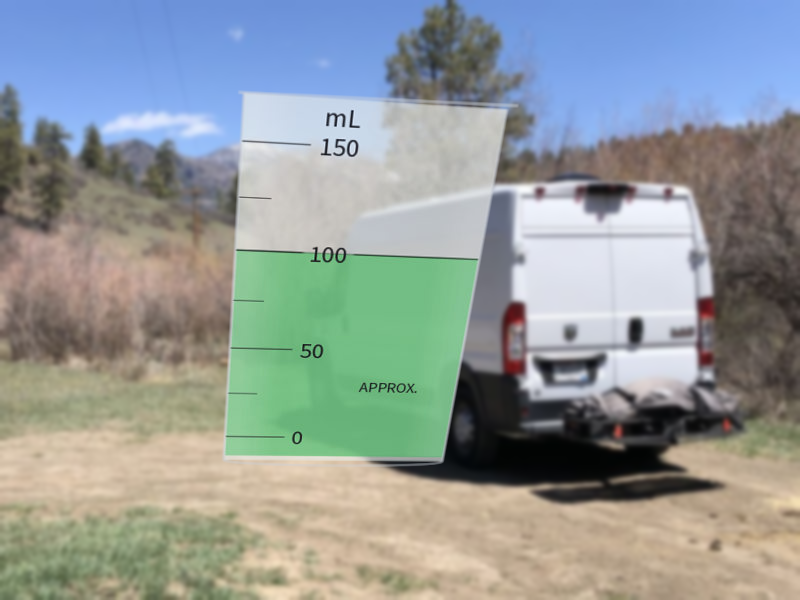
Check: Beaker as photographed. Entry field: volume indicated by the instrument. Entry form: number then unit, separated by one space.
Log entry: 100 mL
